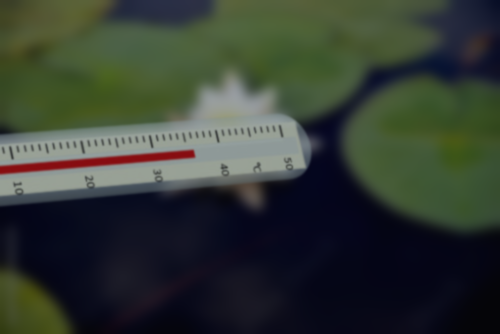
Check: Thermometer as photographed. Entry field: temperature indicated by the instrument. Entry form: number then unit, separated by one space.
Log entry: 36 °C
